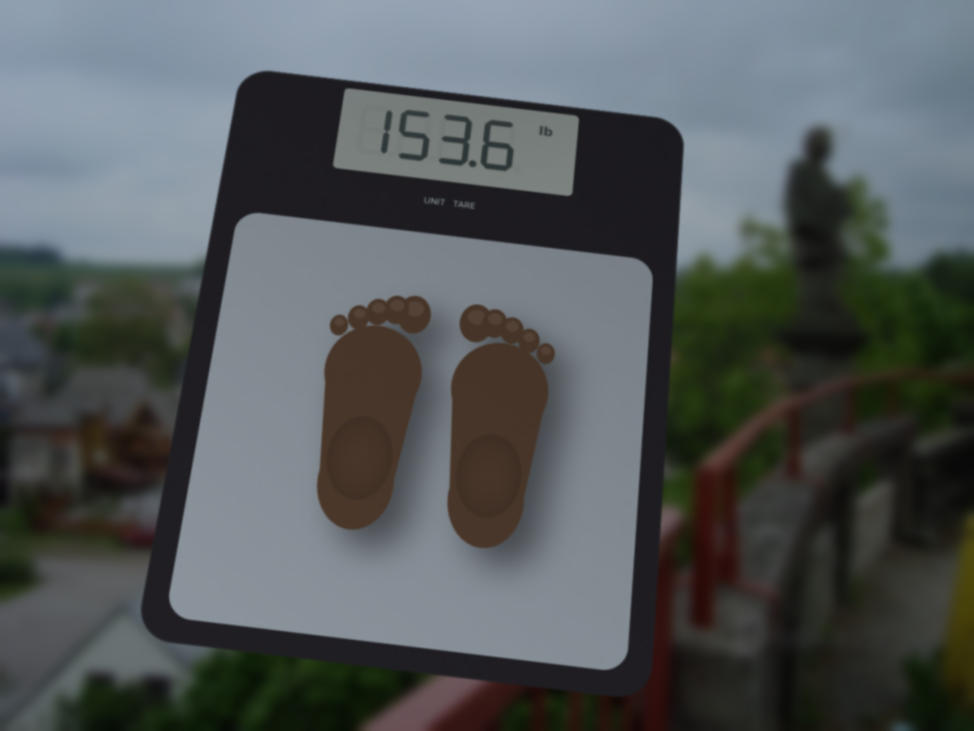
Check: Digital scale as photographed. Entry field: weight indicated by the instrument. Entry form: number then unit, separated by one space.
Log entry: 153.6 lb
